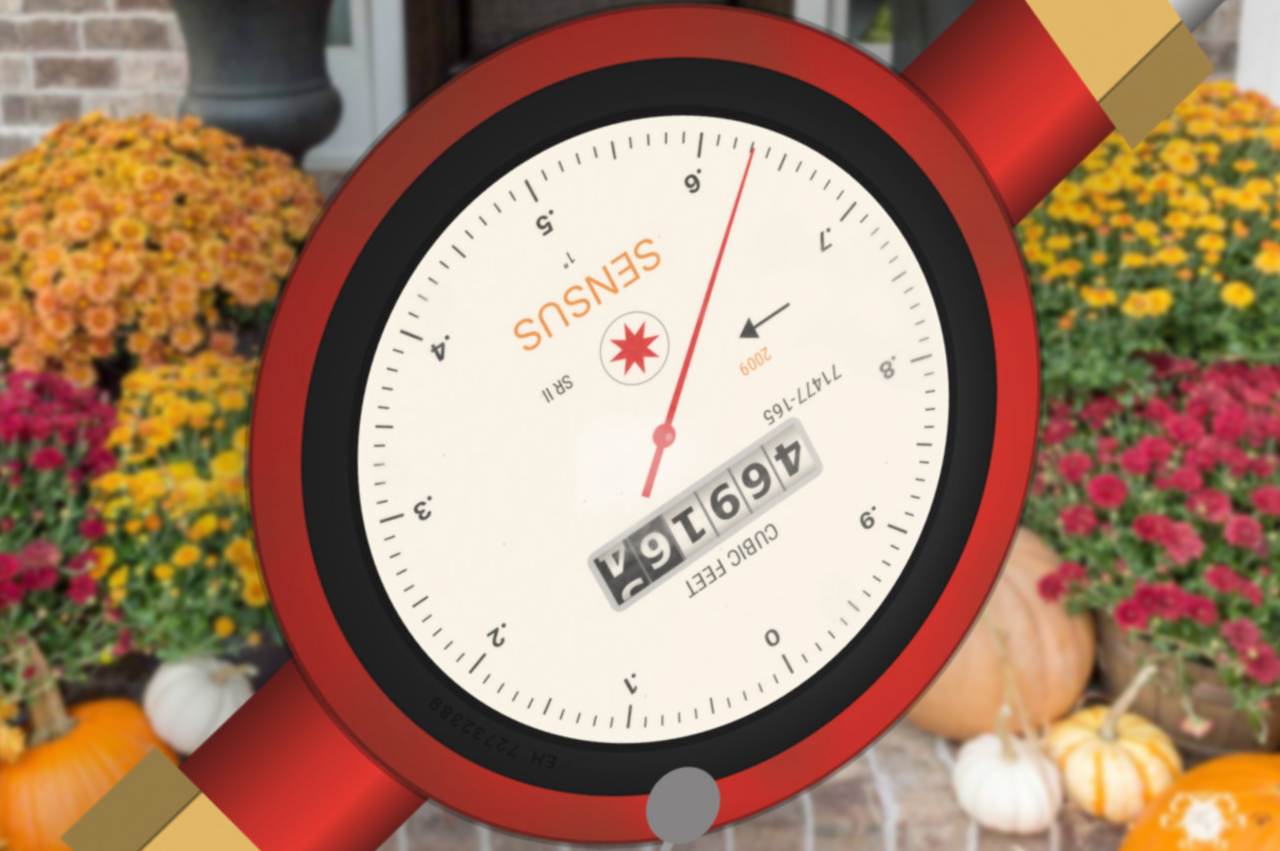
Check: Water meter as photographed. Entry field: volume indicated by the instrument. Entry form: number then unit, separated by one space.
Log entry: 469163.63 ft³
